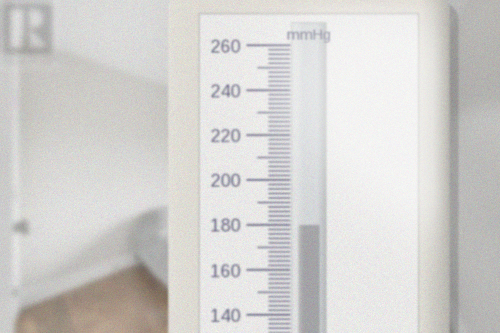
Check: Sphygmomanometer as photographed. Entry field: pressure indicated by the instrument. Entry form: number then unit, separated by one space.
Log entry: 180 mmHg
